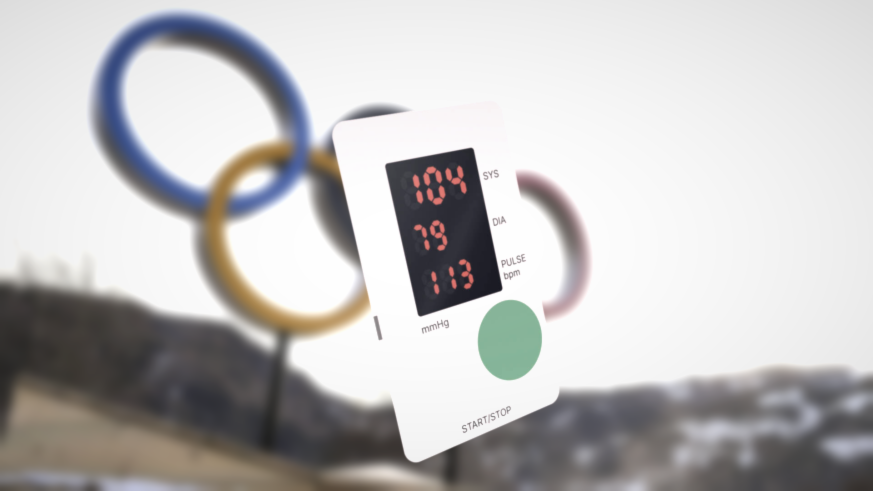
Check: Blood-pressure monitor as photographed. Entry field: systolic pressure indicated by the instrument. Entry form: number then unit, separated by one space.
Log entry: 104 mmHg
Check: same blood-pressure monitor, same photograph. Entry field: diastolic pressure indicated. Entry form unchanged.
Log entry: 79 mmHg
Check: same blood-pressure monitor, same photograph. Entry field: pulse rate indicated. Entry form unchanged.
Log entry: 113 bpm
